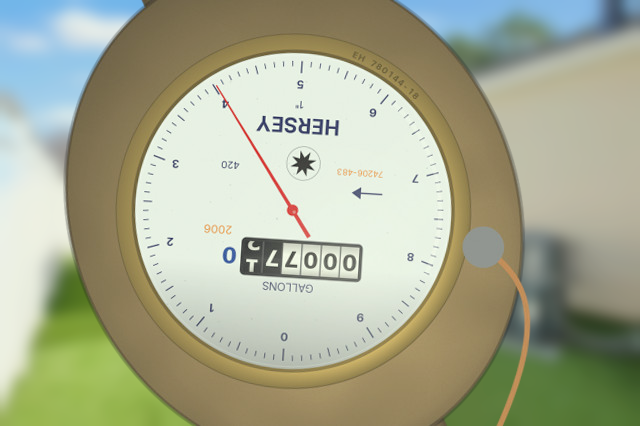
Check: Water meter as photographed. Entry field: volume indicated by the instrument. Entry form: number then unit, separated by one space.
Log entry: 7714.0 gal
